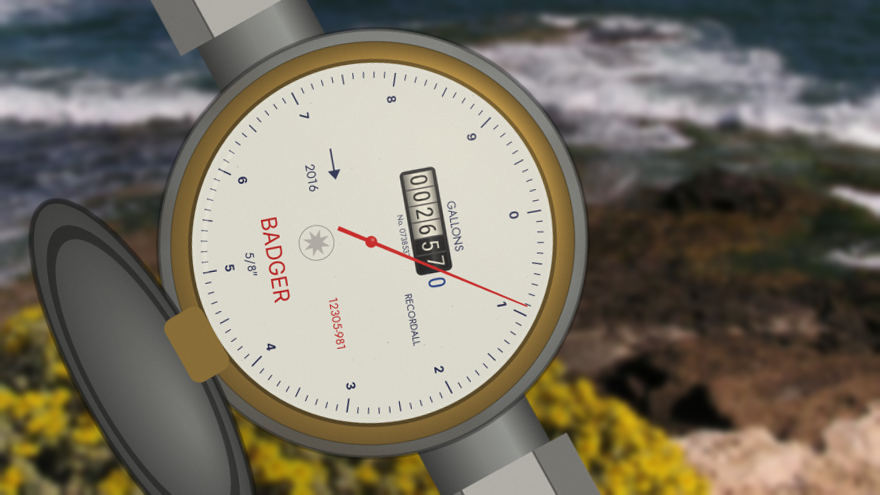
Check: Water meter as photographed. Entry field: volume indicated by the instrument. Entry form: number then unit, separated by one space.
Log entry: 26570.9 gal
